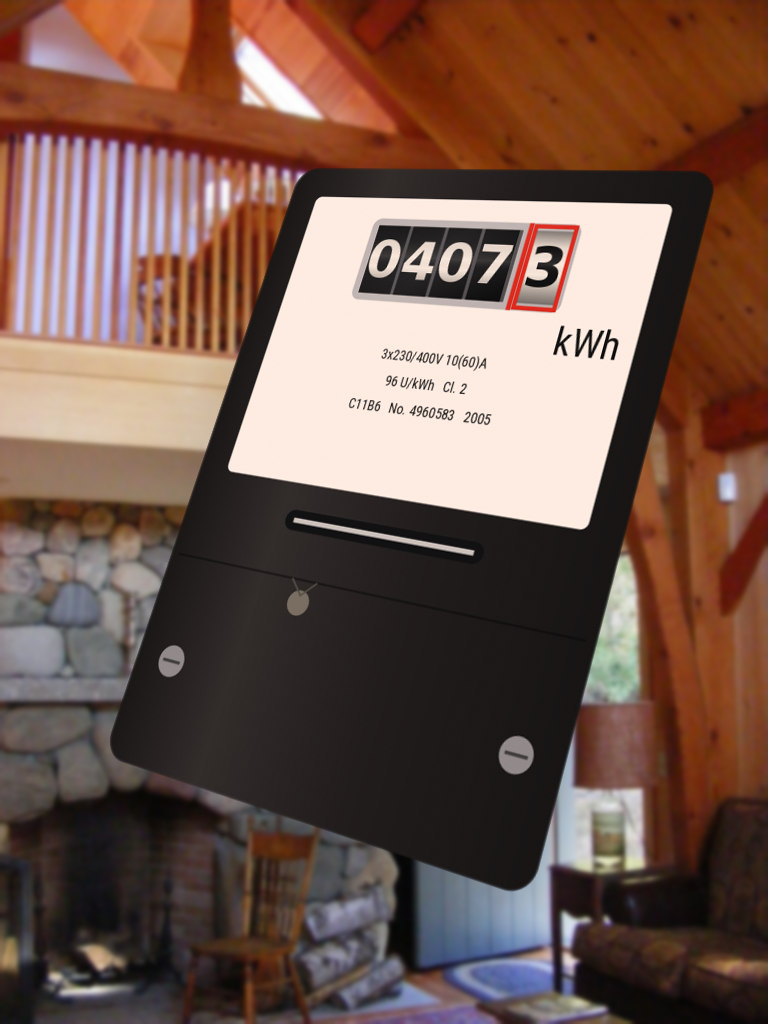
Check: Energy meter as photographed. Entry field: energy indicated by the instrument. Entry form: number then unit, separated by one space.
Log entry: 407.3 kWh
